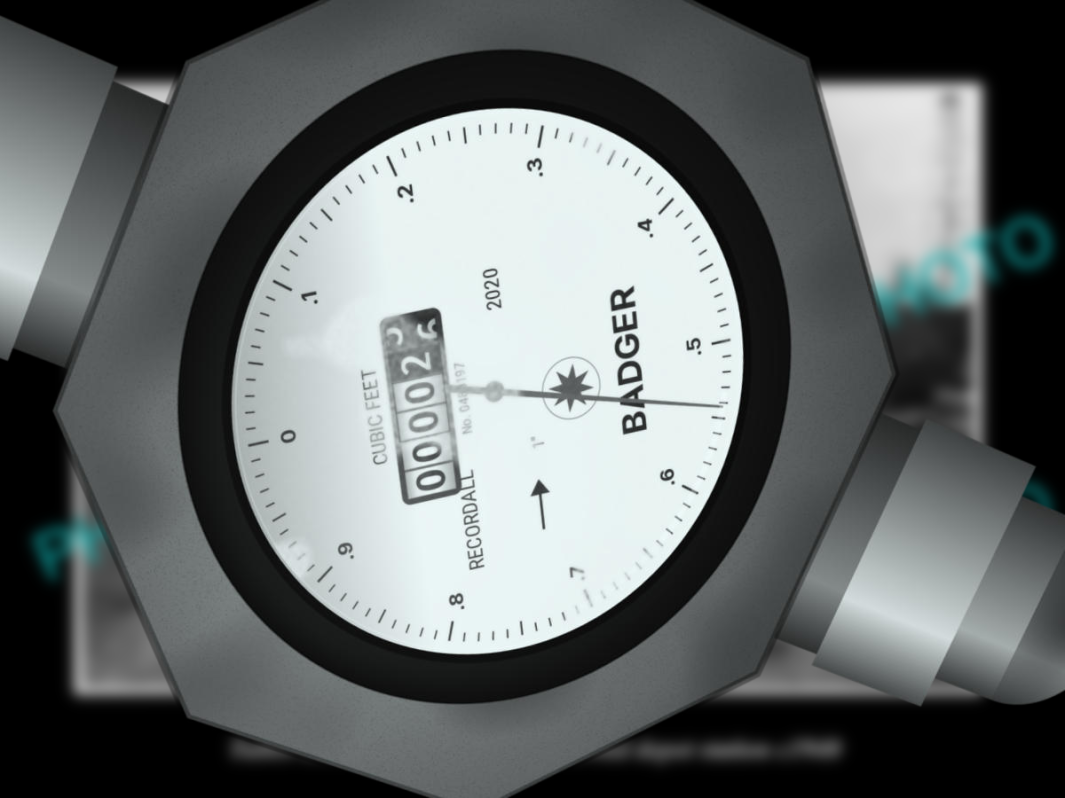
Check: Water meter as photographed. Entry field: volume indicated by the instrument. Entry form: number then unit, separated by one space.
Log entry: 25.54 ft³
